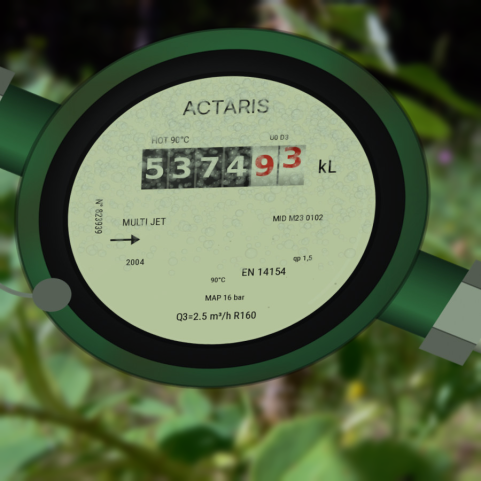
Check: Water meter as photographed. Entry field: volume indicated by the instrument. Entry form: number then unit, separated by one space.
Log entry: 5374.93 kL
